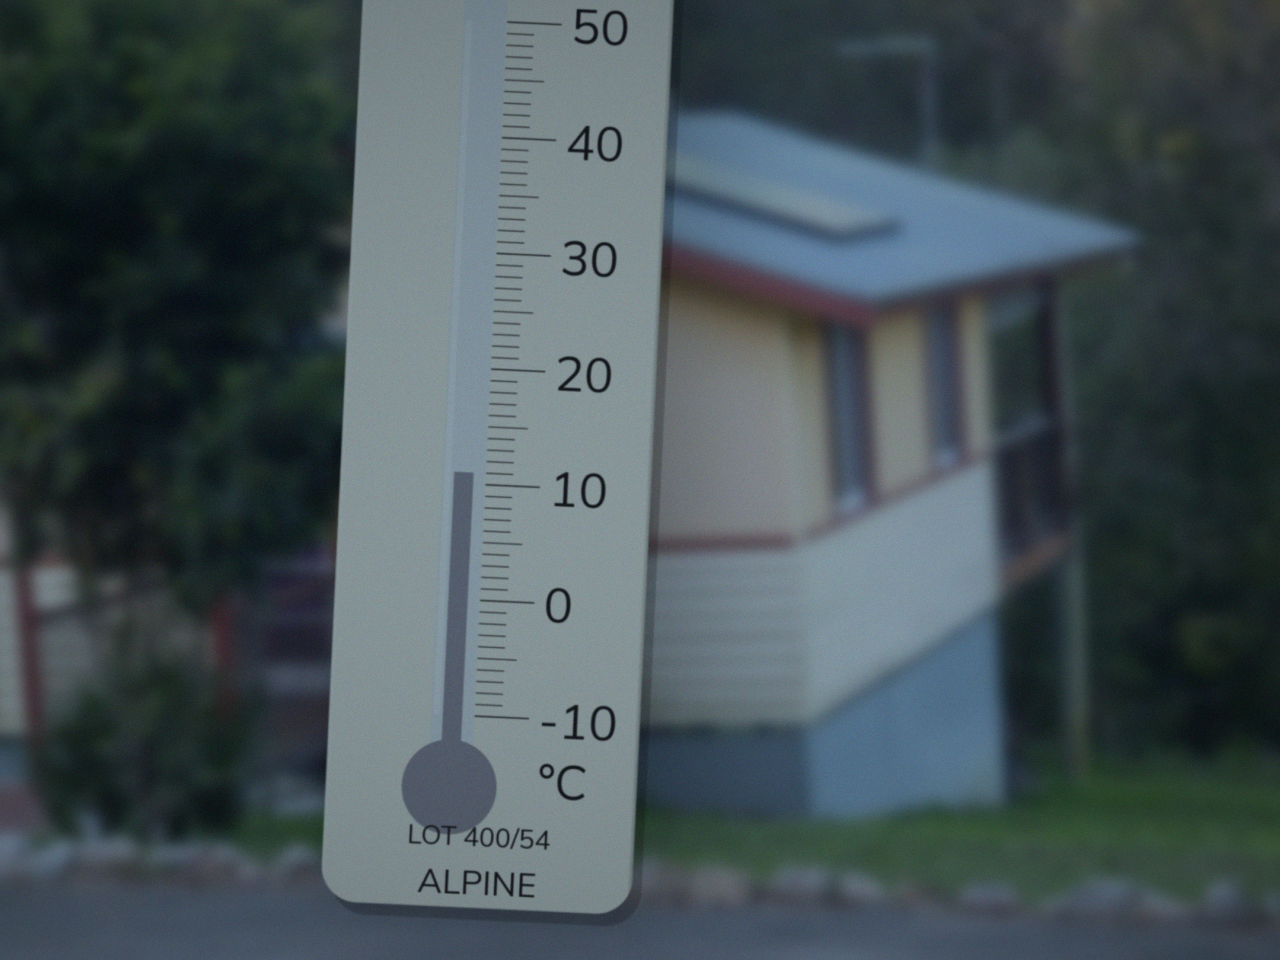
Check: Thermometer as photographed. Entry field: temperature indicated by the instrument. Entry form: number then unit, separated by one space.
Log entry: 11 °C
